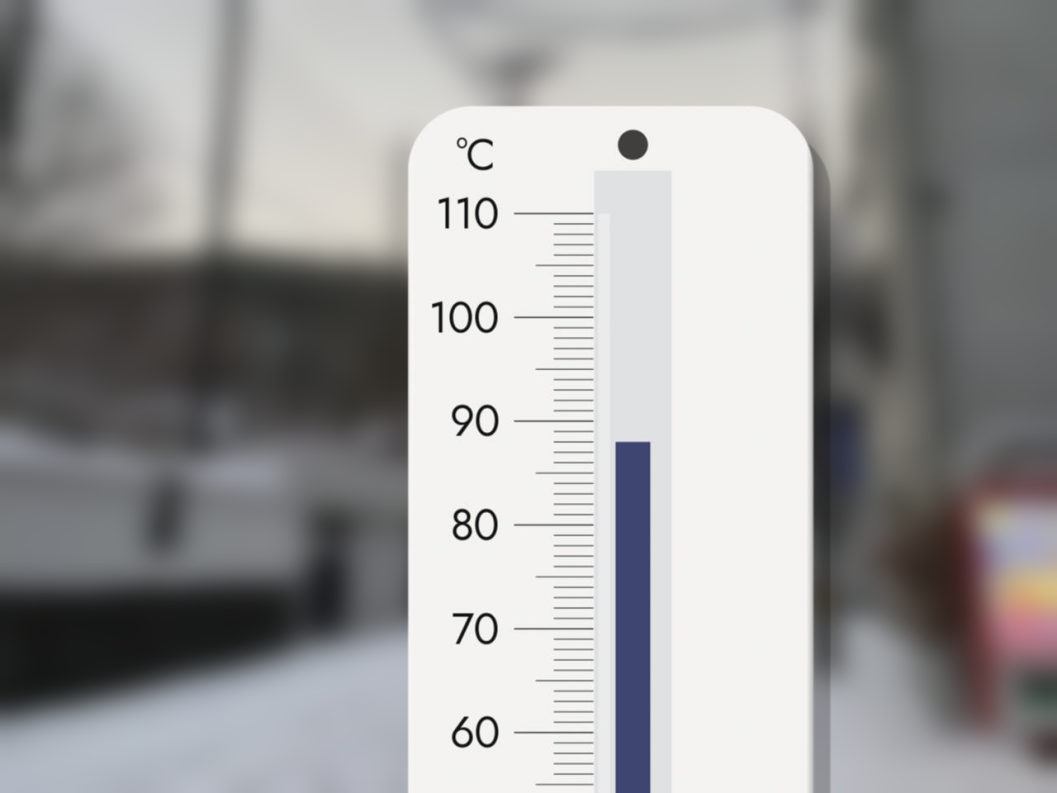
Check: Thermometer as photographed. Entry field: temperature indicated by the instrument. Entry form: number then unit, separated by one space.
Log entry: 88 °C
